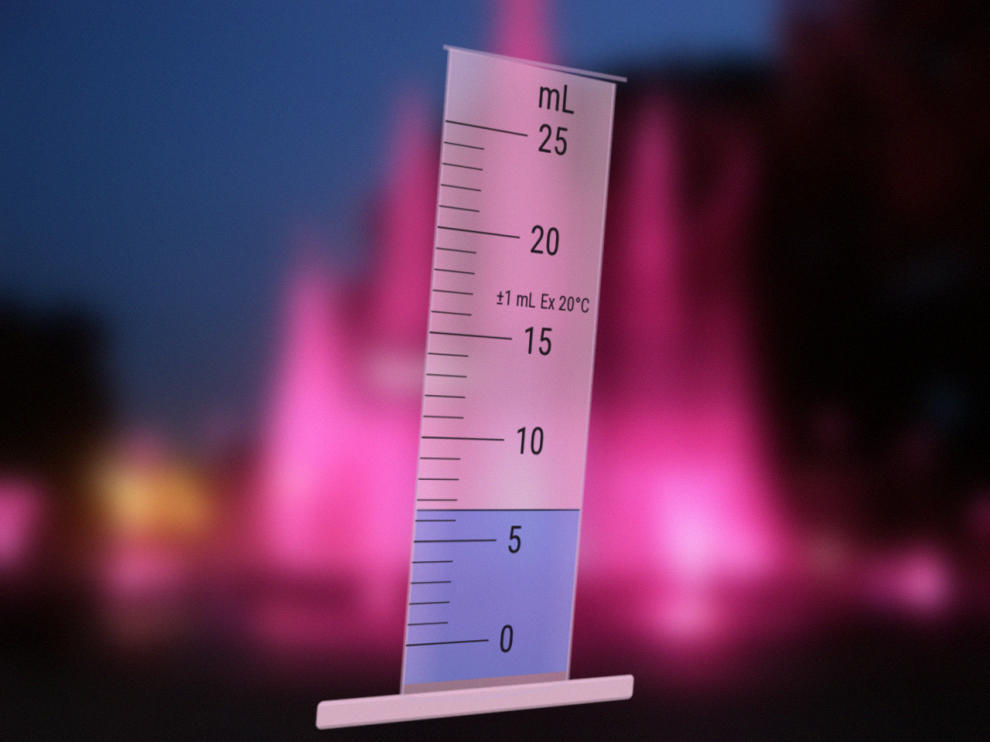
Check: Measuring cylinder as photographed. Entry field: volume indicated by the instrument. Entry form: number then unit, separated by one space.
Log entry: 6.5 mL
